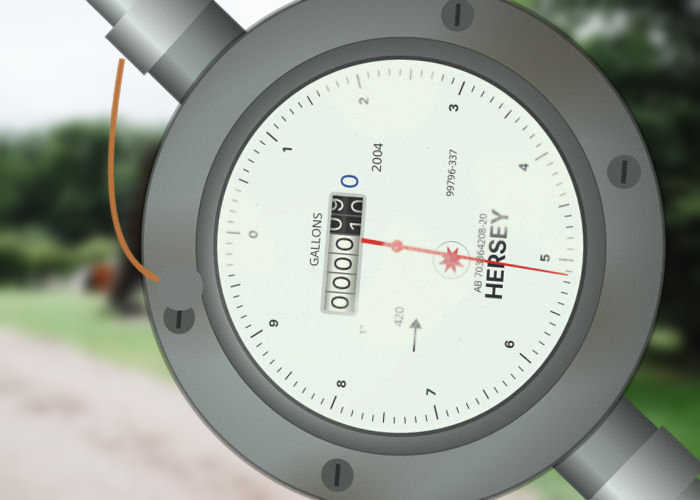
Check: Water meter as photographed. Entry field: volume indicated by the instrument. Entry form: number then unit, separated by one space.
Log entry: 95.1 gal
